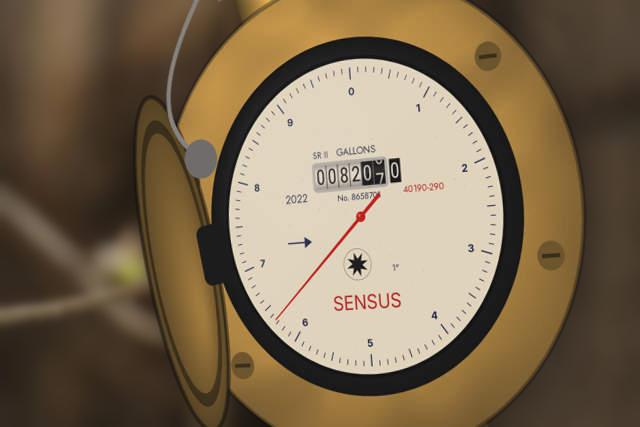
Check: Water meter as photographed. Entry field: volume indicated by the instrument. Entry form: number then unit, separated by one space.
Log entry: 82066.3 gal
